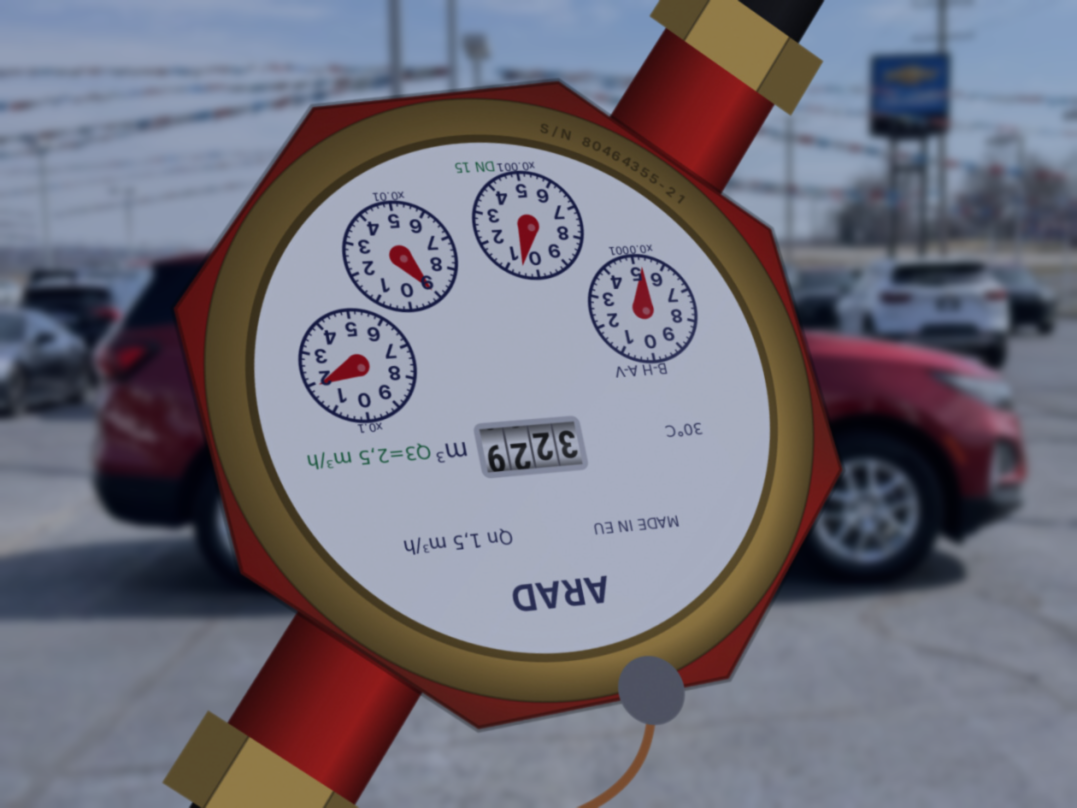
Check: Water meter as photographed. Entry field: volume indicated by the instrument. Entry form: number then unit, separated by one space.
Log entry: 3229.1905 m³
